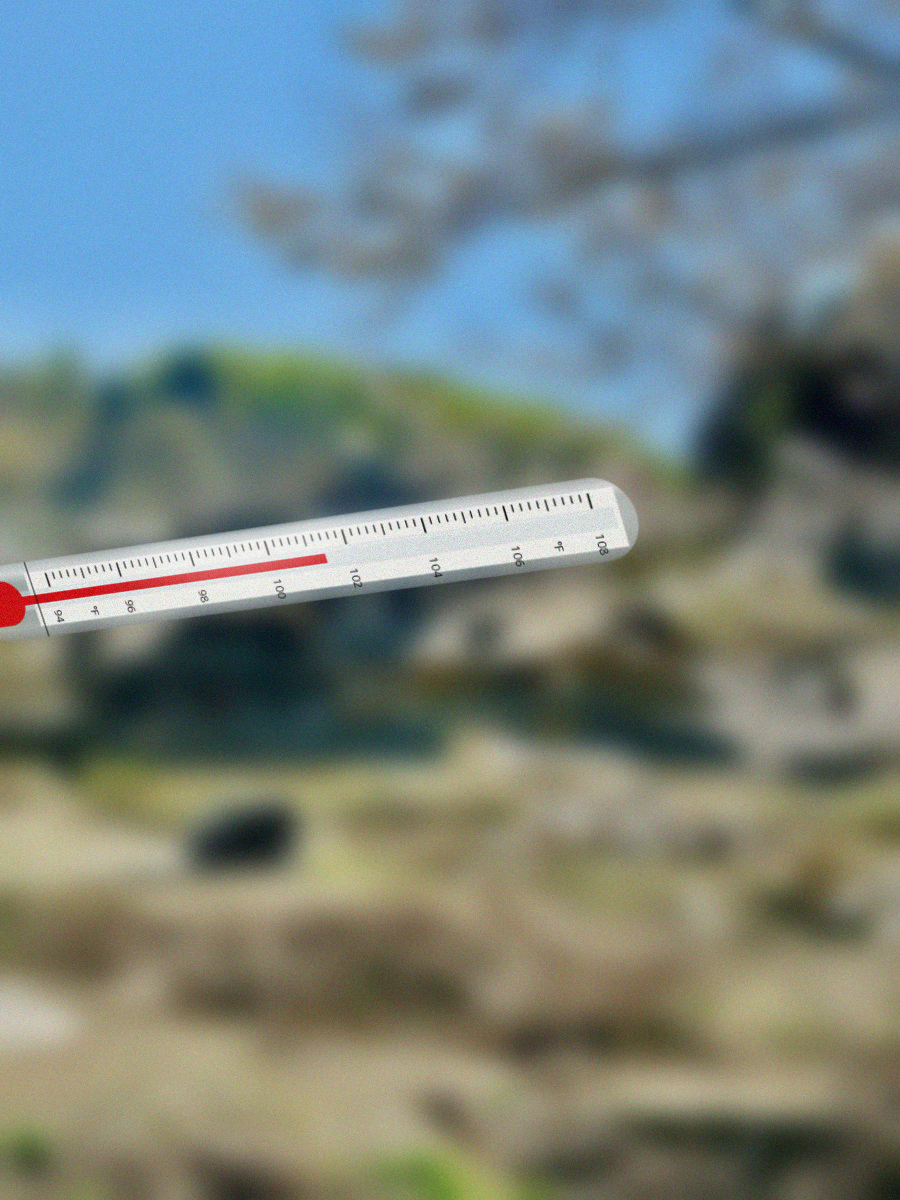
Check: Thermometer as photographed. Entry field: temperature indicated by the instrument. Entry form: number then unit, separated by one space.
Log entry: 101.4 °F
